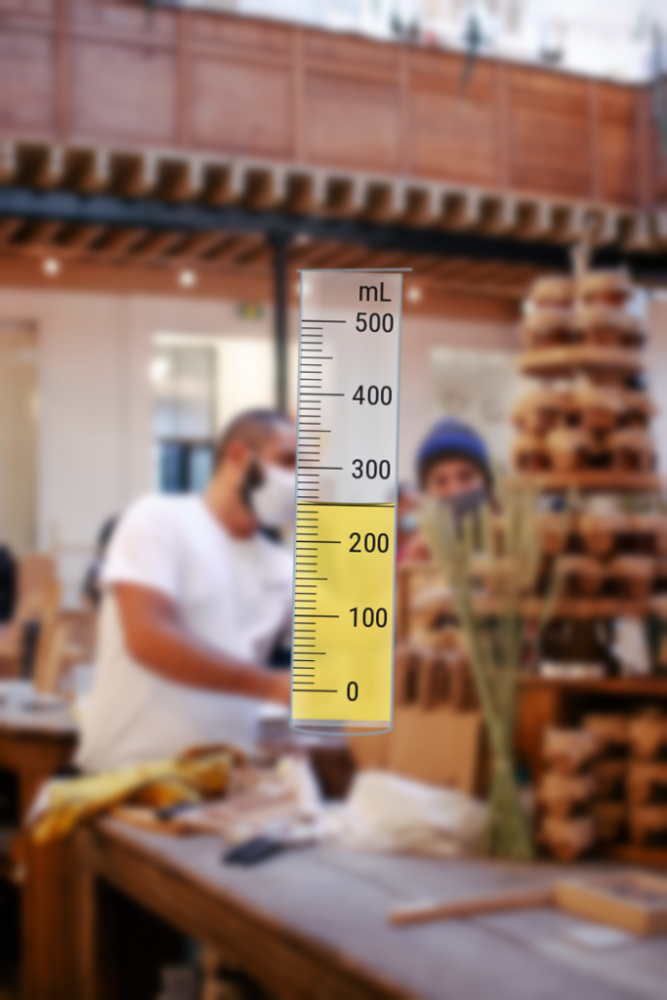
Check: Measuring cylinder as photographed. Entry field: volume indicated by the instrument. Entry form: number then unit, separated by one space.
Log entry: 250 mL
